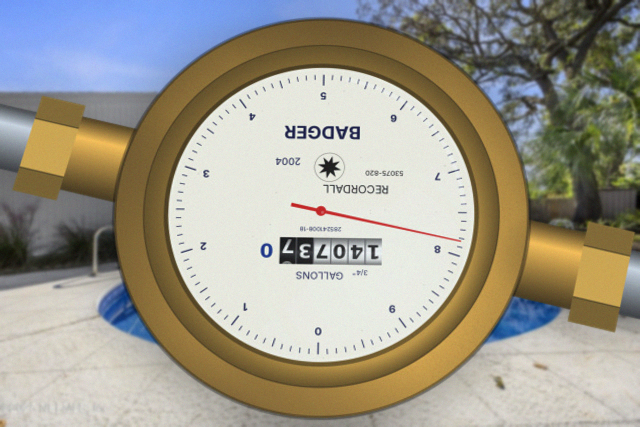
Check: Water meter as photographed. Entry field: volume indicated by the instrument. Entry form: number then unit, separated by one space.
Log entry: 1407367.8 gal
